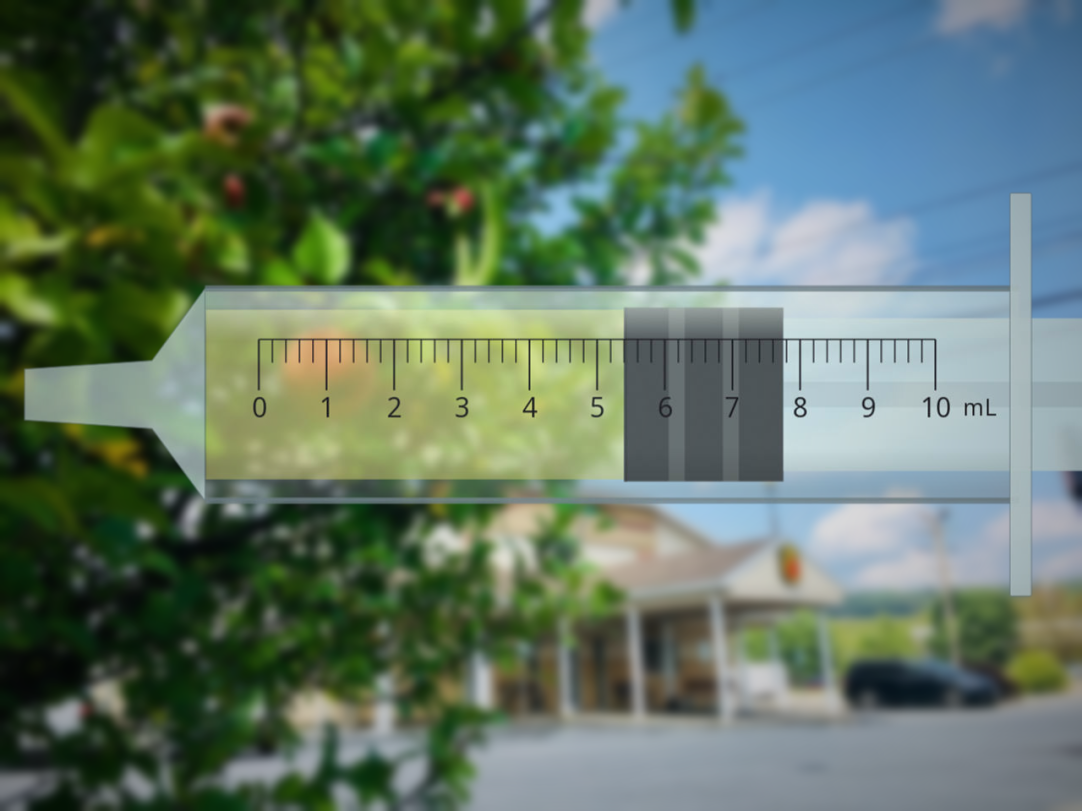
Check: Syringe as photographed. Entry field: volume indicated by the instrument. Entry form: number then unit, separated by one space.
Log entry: 5.4 mL
